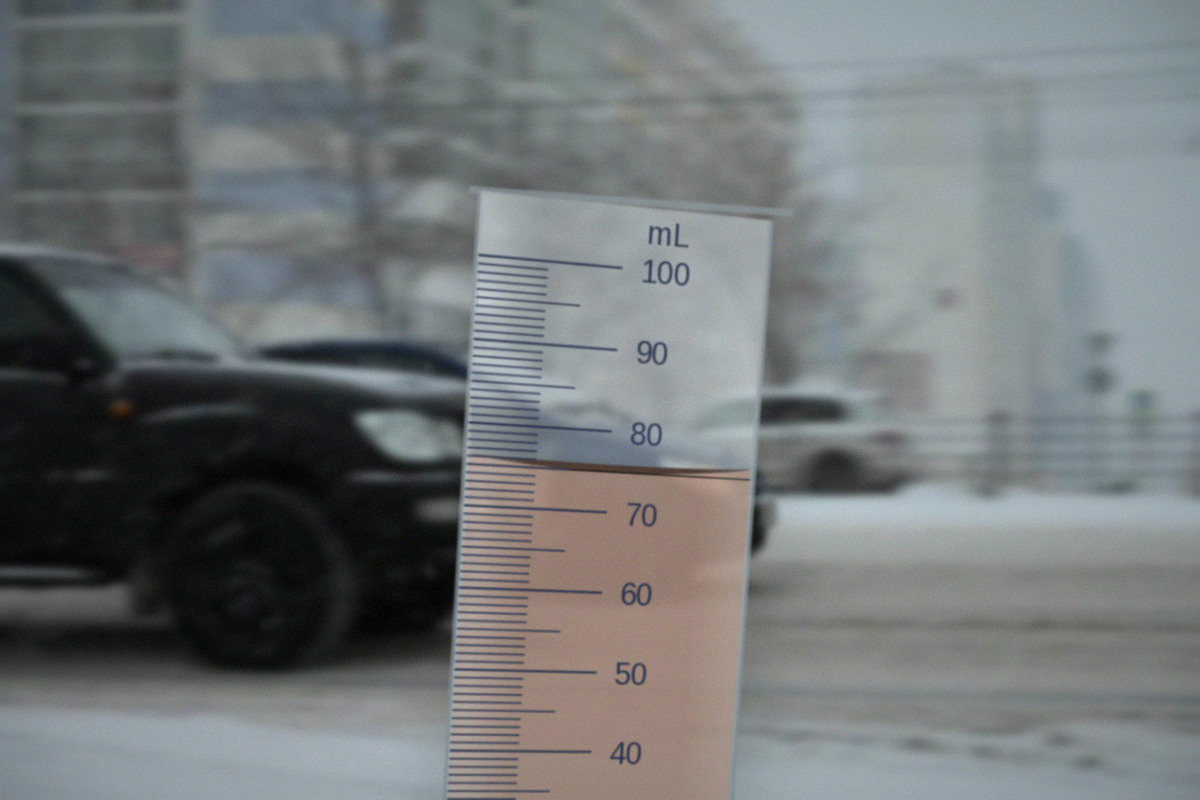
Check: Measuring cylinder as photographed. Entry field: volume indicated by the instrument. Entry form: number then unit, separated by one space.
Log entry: 75 mL
